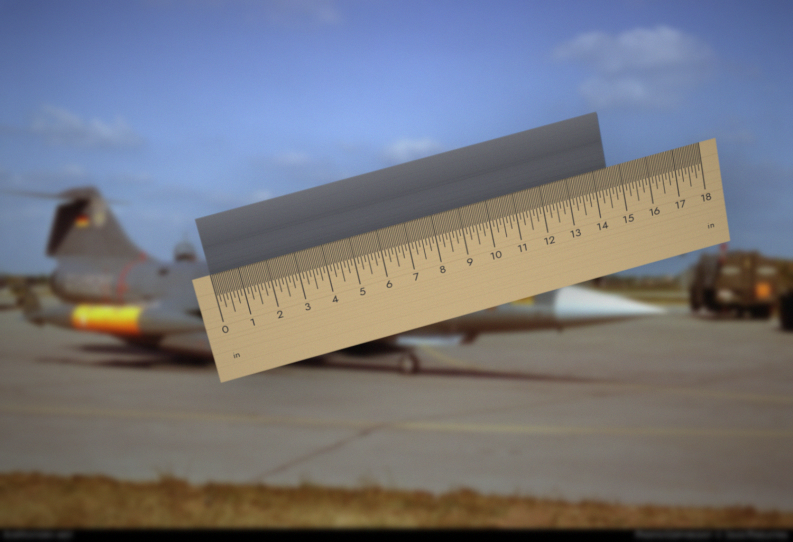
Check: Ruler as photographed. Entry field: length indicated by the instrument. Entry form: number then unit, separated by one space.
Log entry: 14.5 in
